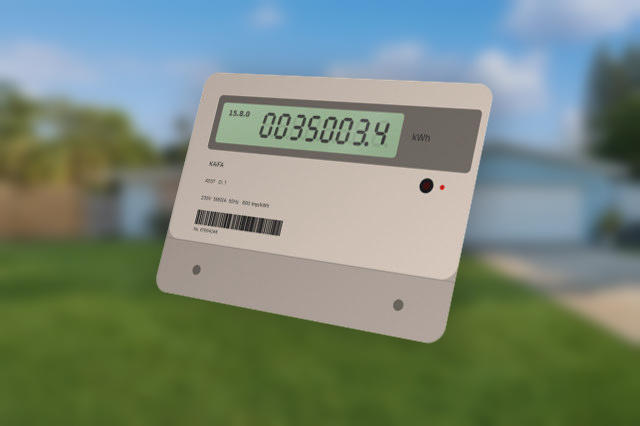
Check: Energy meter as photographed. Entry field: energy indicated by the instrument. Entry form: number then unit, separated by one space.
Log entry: 35003.4 kWh
